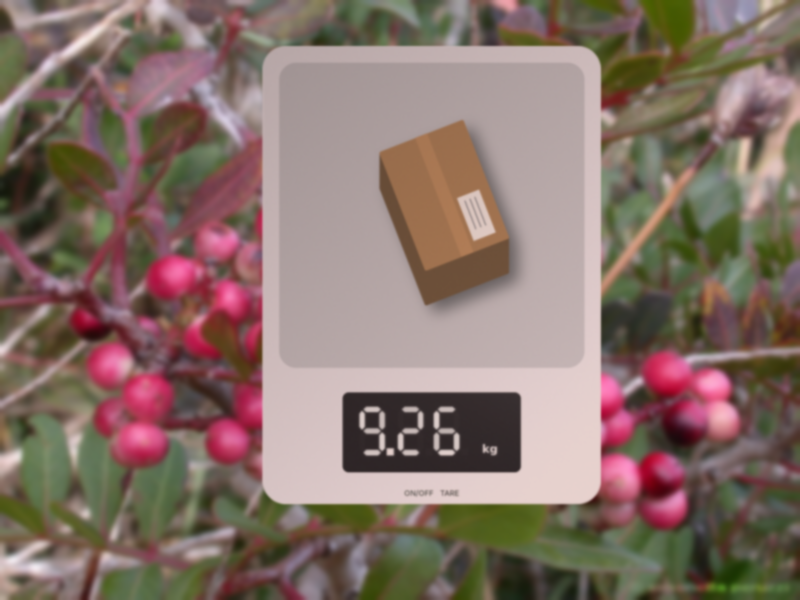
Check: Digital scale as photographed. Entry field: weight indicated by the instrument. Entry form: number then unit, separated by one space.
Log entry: 9.26 kg
